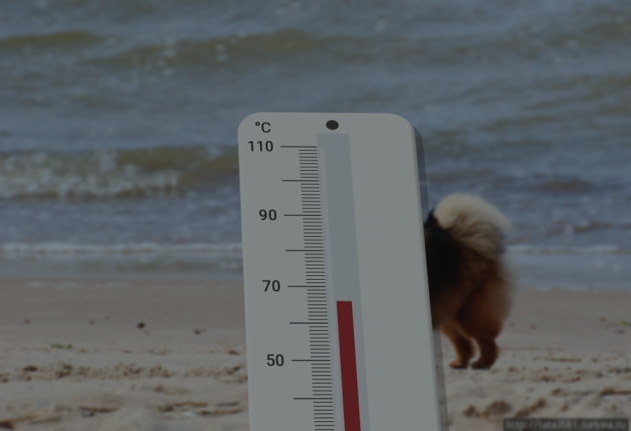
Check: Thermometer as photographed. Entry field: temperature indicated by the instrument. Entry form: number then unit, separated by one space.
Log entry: 66 °C
